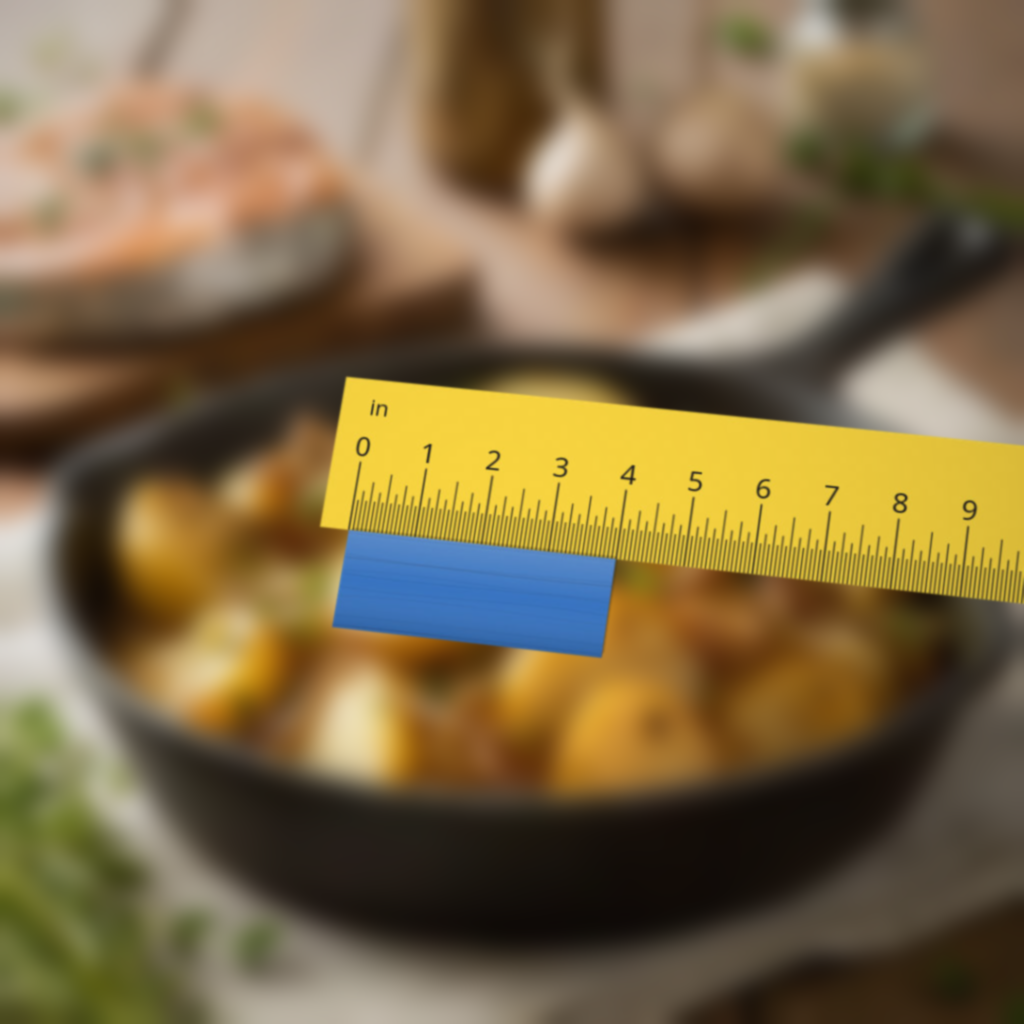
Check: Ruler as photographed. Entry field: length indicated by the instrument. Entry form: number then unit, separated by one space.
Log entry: 4 in
